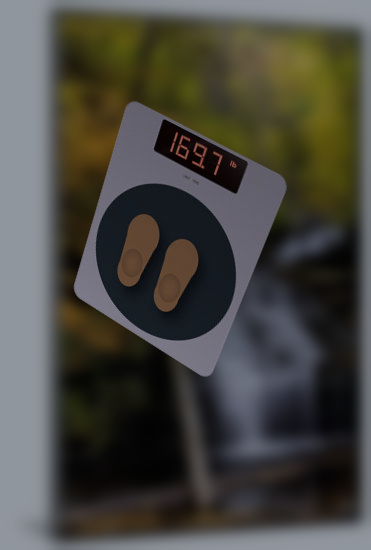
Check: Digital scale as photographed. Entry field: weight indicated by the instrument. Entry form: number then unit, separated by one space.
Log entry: 169.7 lb
